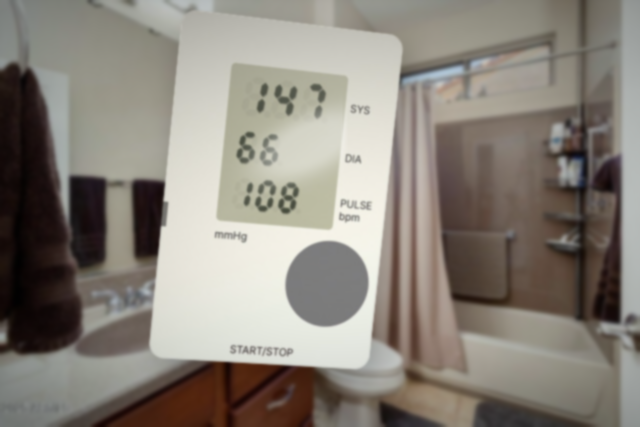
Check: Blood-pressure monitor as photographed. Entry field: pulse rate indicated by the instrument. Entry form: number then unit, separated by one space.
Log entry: 108 bpm
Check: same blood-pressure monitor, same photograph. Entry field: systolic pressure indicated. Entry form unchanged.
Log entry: 147 mmHg
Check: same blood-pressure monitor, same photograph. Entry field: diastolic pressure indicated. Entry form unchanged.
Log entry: 66 mmHg
